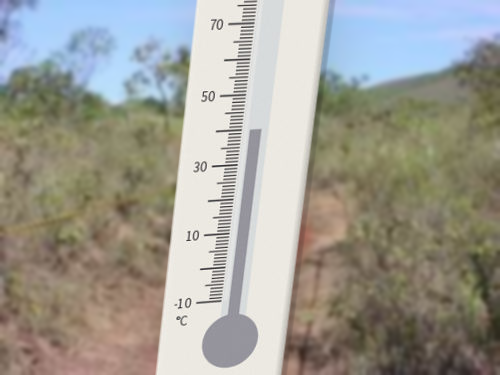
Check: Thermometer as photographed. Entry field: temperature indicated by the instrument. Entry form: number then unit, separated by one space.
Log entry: 40 °C
